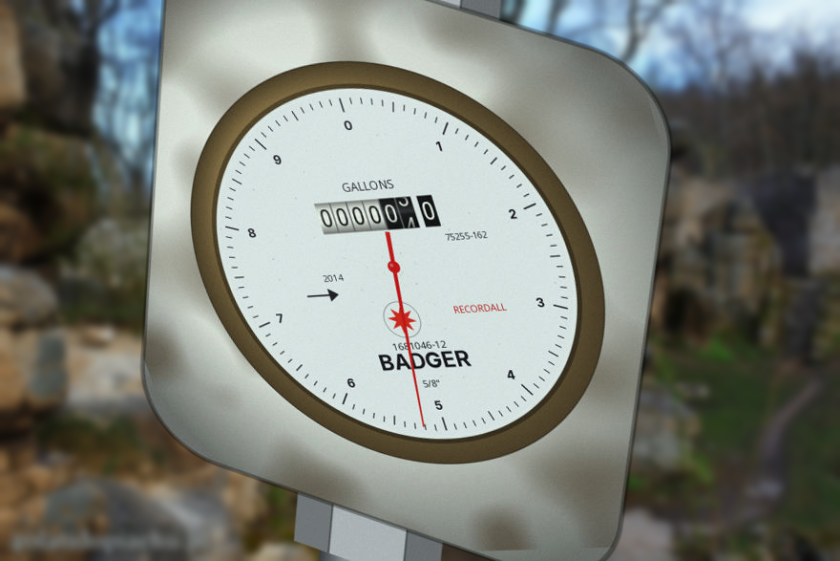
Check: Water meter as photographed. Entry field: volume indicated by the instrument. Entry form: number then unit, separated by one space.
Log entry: 35.2 gal
